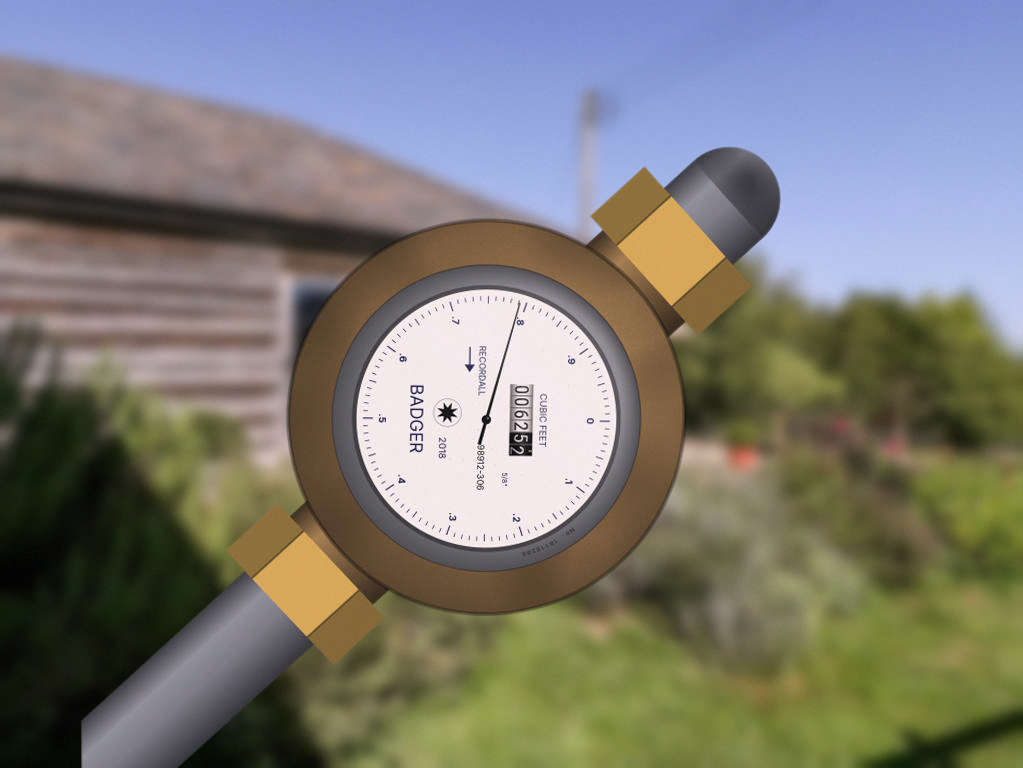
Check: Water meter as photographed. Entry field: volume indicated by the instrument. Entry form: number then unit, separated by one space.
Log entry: 6251.79 ft³
